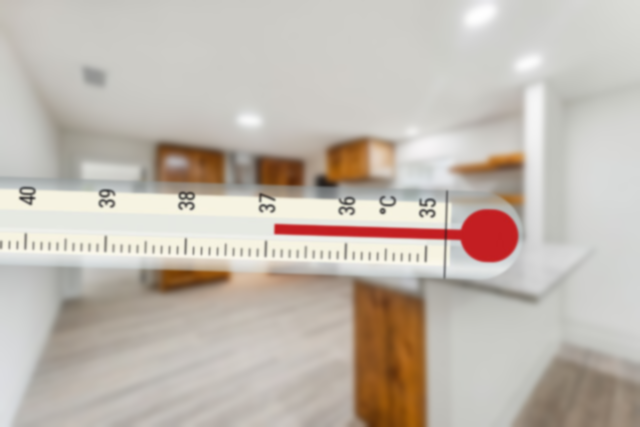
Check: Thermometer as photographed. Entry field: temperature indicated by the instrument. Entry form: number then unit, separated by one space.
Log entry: 36.9 °C
